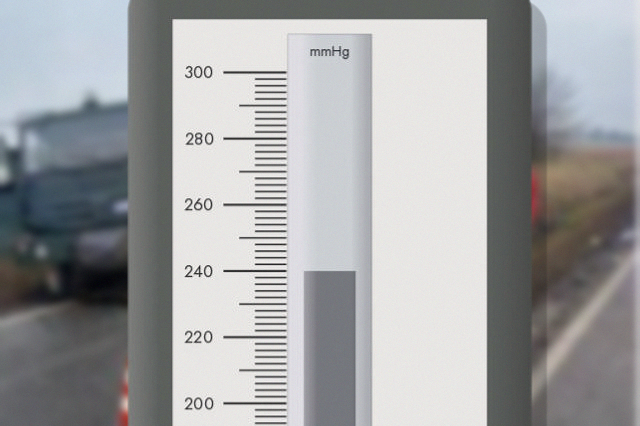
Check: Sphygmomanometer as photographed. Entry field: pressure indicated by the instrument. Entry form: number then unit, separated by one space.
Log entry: 240 mmHg
